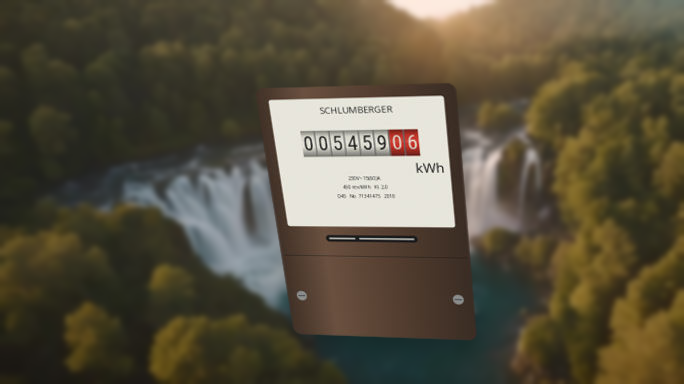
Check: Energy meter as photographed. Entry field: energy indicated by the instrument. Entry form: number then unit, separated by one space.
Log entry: 5459.06 kWh
